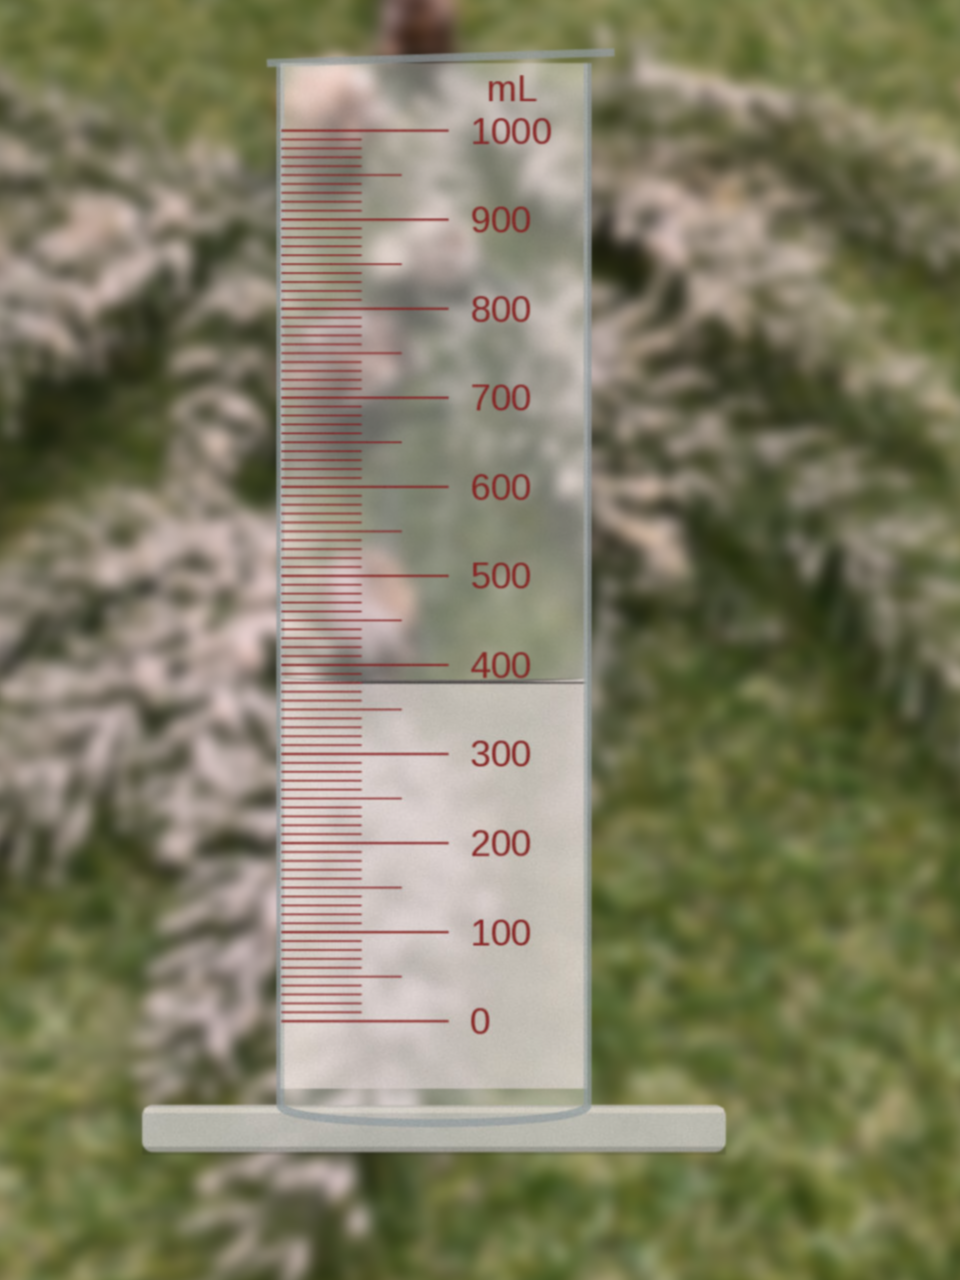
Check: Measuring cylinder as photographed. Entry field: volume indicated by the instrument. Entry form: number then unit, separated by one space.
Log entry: 380 mL
